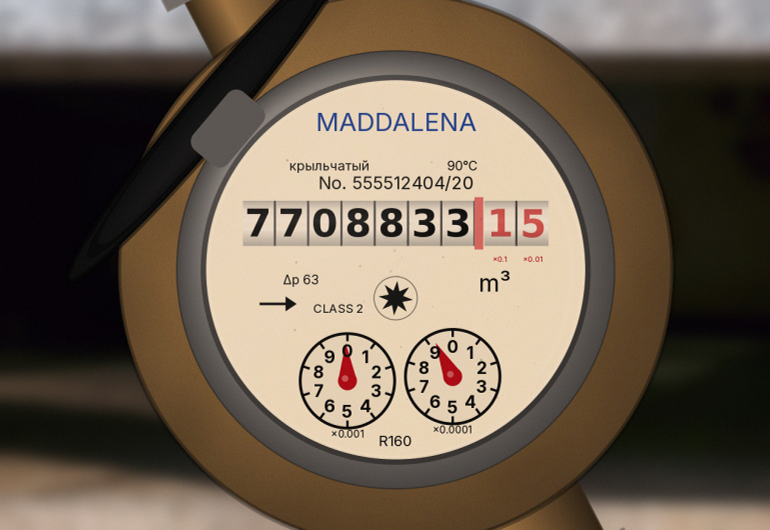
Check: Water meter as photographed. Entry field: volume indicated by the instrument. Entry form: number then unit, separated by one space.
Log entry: 7708833.1499 m³
